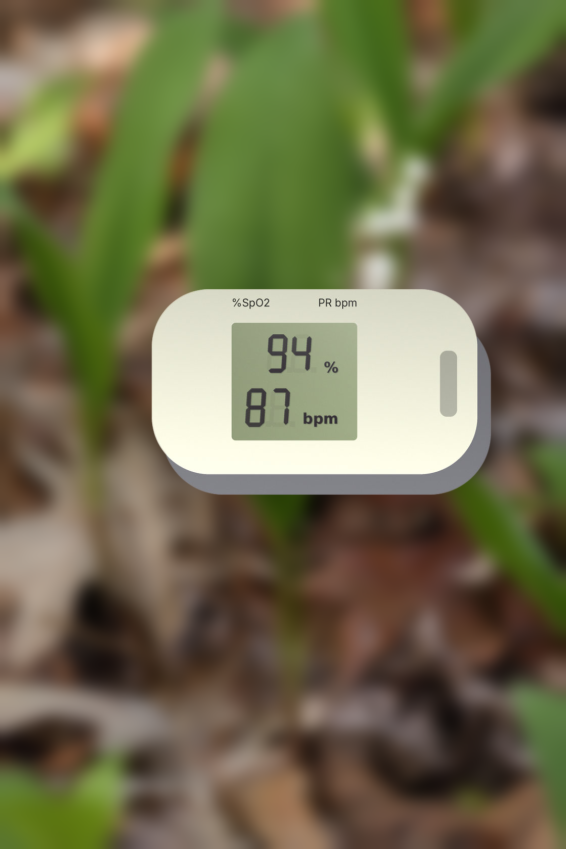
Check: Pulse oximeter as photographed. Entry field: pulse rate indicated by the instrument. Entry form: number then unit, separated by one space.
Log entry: 87 bpm
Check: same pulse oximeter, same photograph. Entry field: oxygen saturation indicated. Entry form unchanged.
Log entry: 94 %
